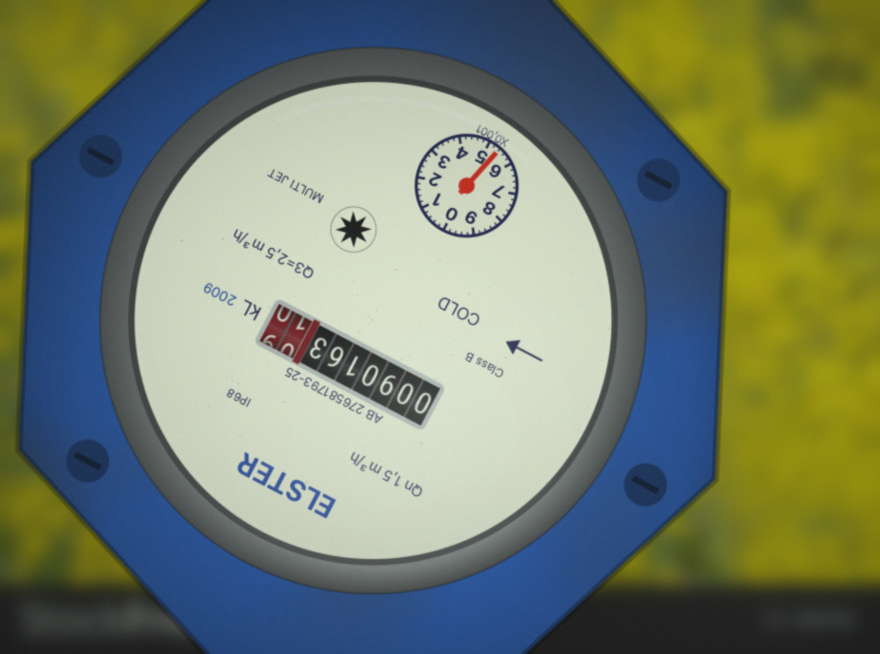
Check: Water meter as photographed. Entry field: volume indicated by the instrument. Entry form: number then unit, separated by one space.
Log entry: 90163.095 kL
